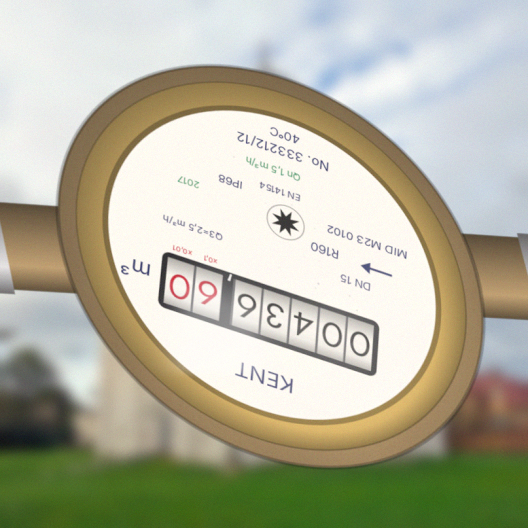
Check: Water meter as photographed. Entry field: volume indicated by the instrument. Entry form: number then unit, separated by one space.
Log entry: 436.60 m³
